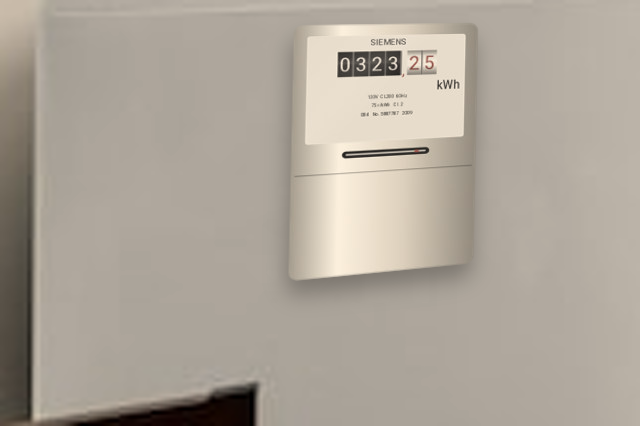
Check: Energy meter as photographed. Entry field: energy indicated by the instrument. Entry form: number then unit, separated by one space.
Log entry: 323.25 kWh
